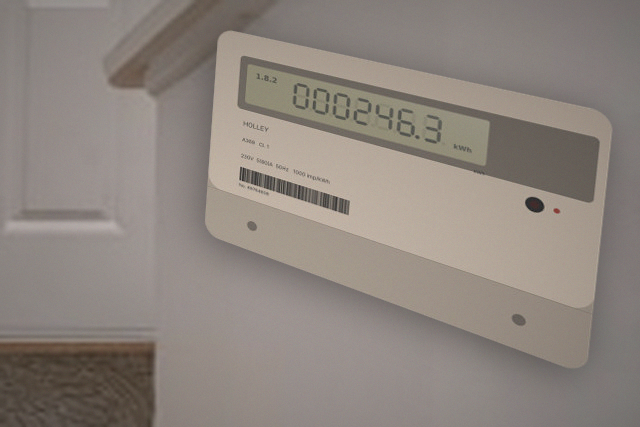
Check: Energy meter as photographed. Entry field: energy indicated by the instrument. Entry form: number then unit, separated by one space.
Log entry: 246.3 kWh
